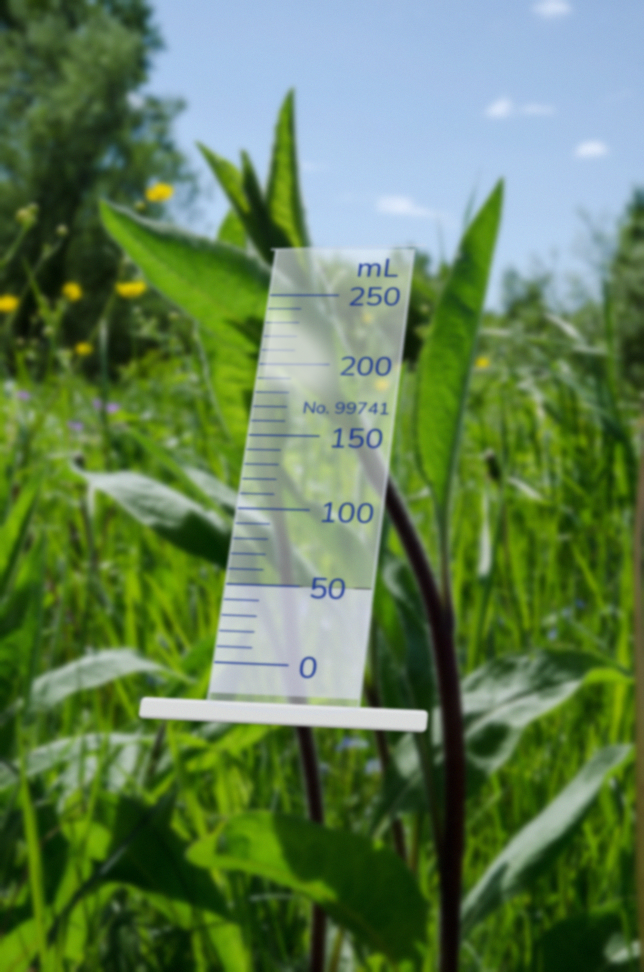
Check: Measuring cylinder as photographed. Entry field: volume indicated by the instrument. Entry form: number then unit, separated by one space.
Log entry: 50 mL
